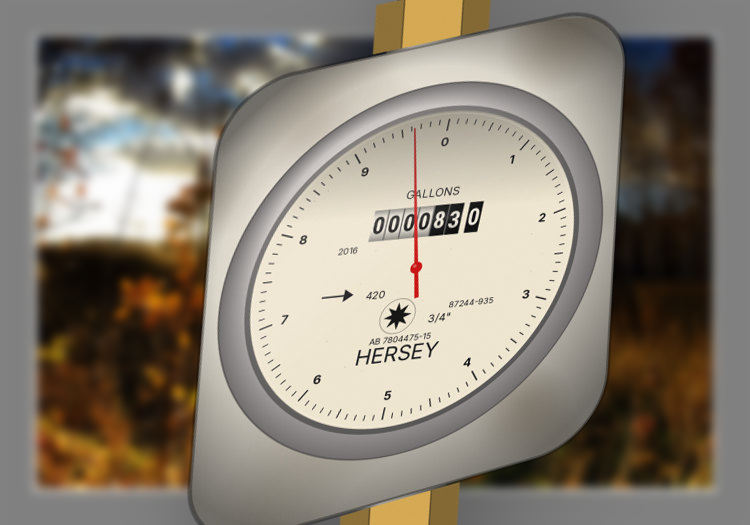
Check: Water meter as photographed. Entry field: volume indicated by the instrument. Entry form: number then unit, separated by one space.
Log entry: 829.6 gal
